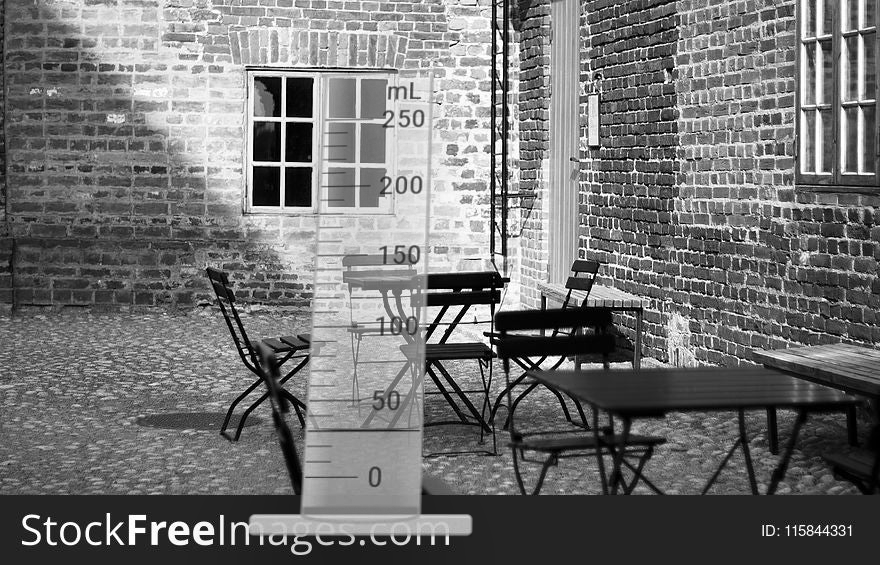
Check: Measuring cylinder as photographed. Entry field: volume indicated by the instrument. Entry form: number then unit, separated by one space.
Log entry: 30 mL
